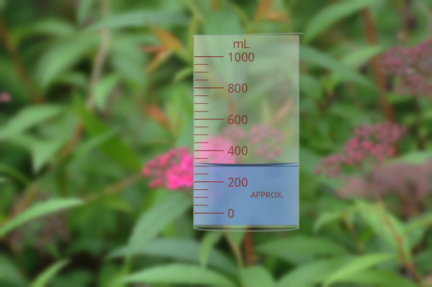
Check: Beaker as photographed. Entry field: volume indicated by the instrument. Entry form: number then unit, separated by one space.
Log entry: 300 mL
